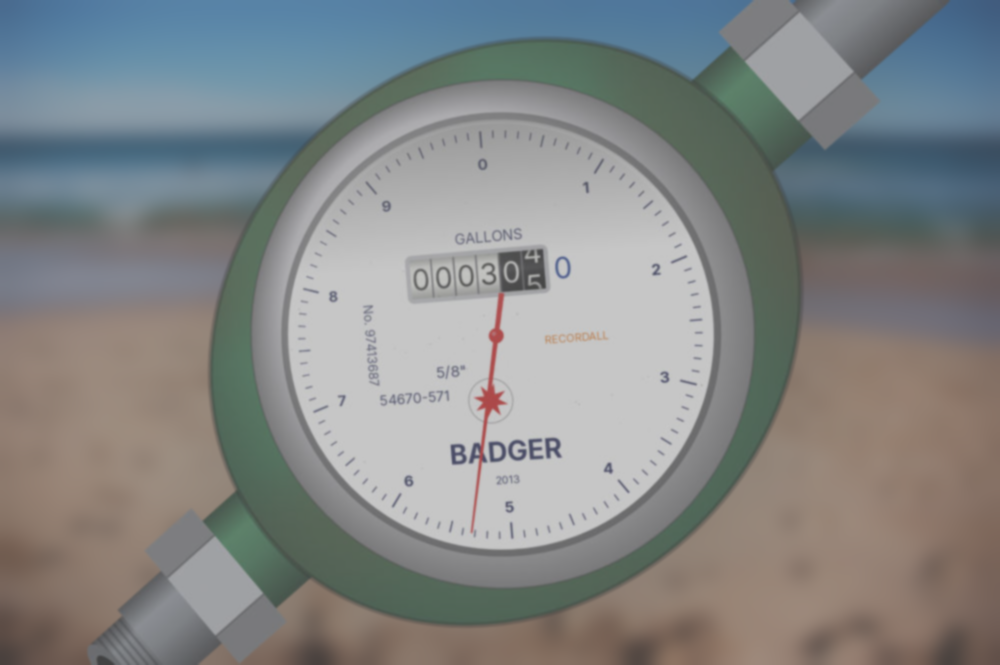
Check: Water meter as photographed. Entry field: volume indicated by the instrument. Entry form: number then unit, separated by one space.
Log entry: 3045.3 gal
